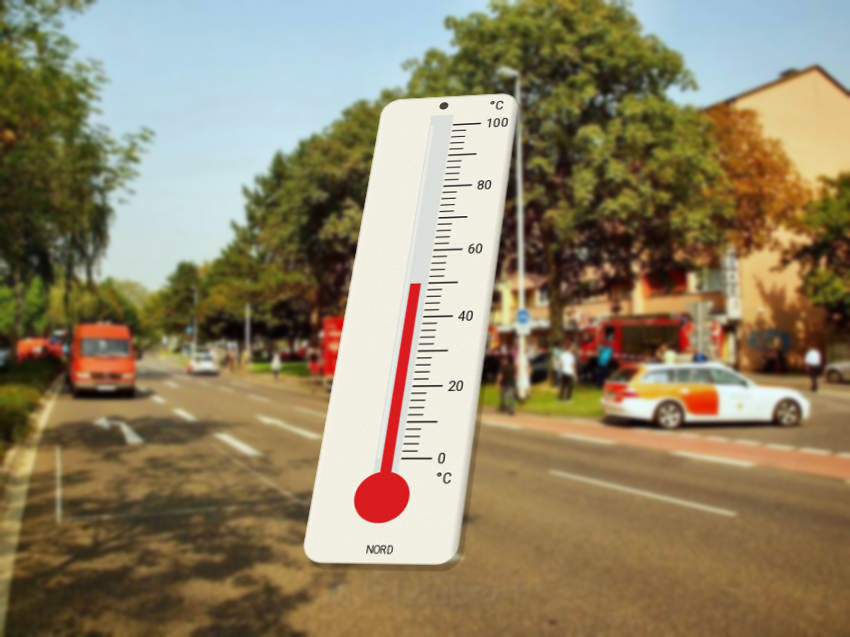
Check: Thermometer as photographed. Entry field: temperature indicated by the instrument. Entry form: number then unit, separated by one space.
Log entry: 50 °C
